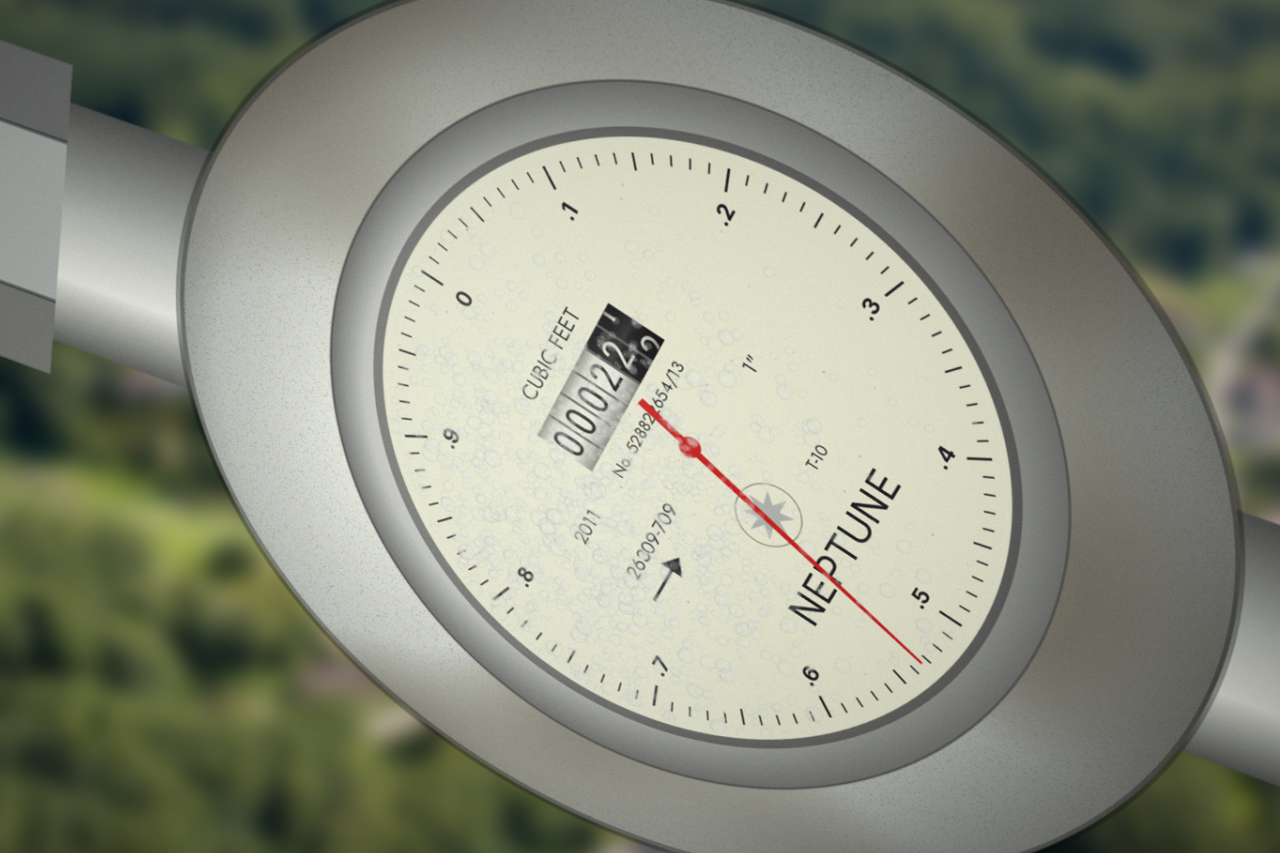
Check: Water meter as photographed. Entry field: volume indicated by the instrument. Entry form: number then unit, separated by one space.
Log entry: 221.53 ft³
